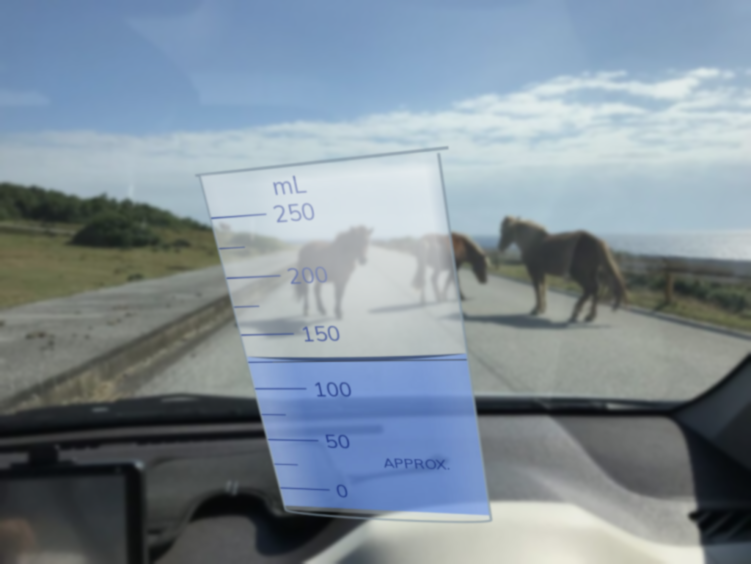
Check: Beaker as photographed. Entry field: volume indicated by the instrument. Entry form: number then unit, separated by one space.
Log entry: 125 mL
